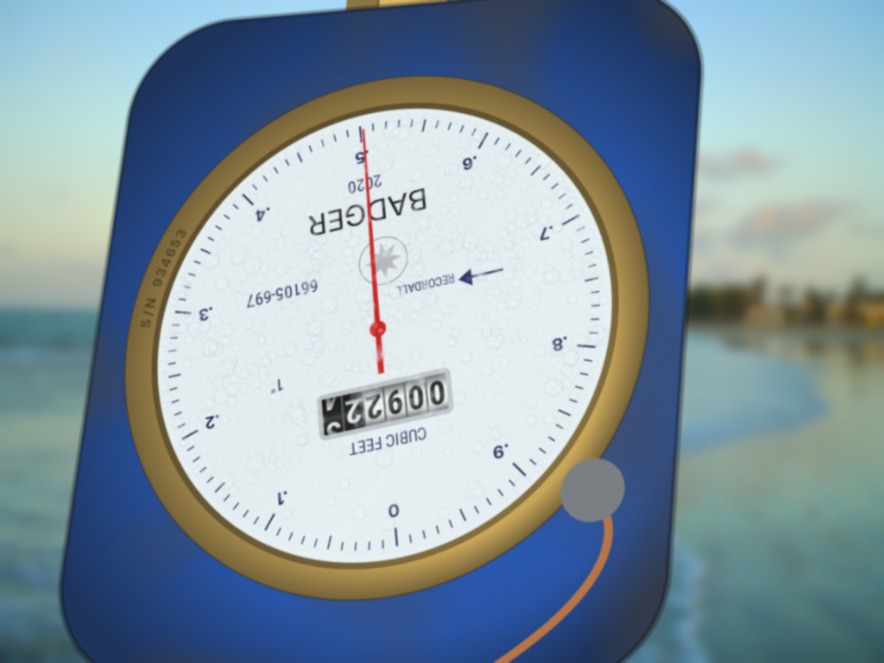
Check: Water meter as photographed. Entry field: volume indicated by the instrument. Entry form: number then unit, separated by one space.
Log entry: 9223.50 ft³
